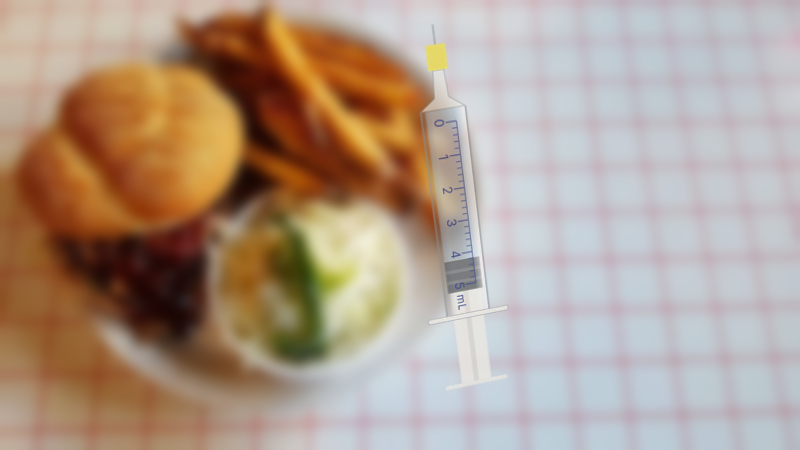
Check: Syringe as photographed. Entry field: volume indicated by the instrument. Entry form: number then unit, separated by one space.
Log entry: 4.2 mL
